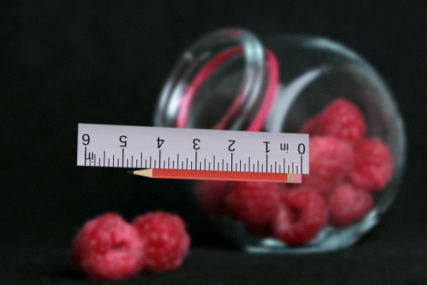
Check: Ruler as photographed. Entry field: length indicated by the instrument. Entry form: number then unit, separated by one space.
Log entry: 4.875 in
